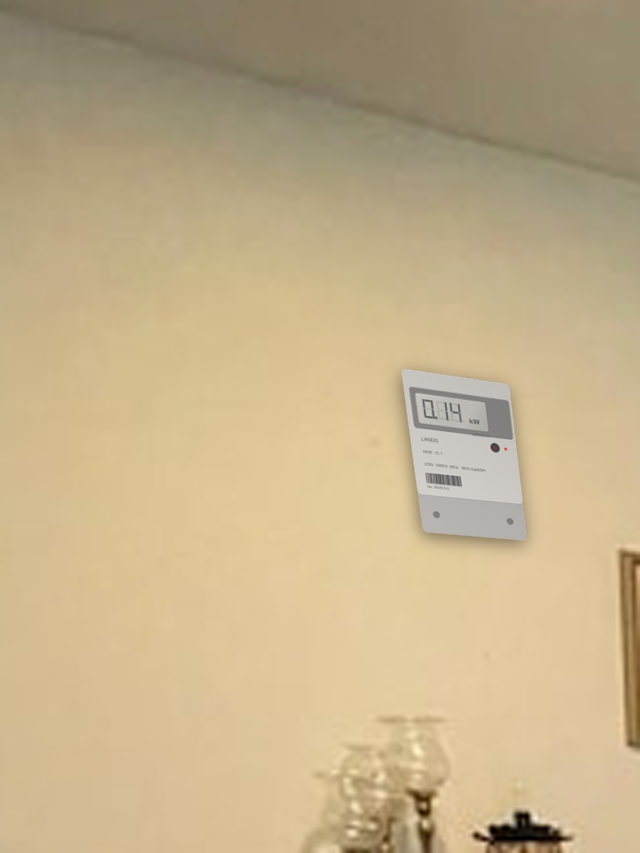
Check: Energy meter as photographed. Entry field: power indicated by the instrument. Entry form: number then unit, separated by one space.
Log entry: 0.14 kW
